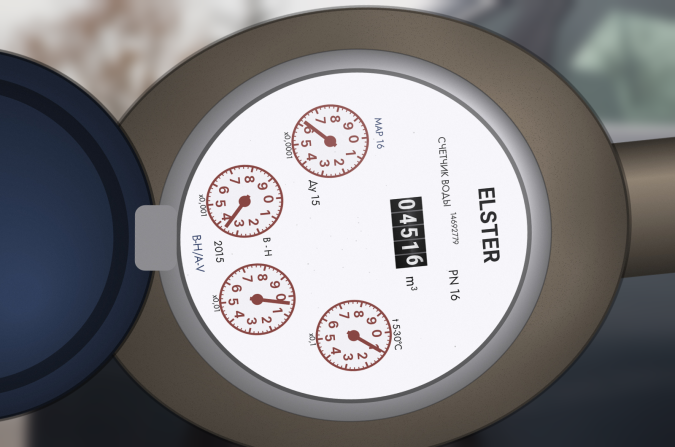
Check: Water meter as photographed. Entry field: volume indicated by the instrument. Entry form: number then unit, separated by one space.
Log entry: 4516.1036 m³
